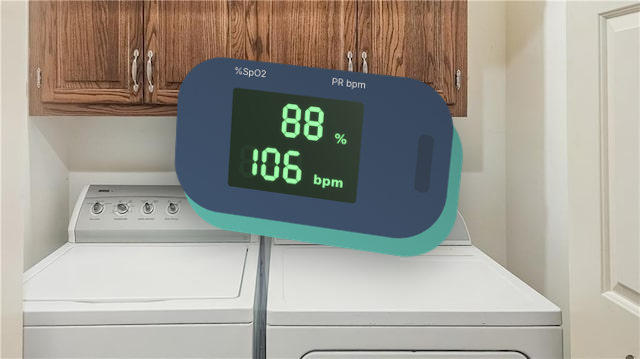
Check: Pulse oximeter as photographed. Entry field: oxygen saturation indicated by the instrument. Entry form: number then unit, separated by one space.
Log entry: 88 %
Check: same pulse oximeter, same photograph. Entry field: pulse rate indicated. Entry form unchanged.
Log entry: 106 bpm
